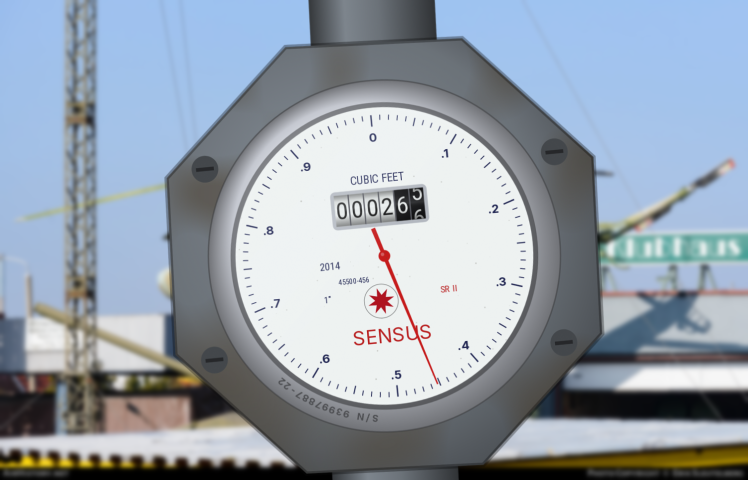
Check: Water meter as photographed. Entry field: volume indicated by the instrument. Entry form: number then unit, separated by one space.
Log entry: 265.45 ft³
